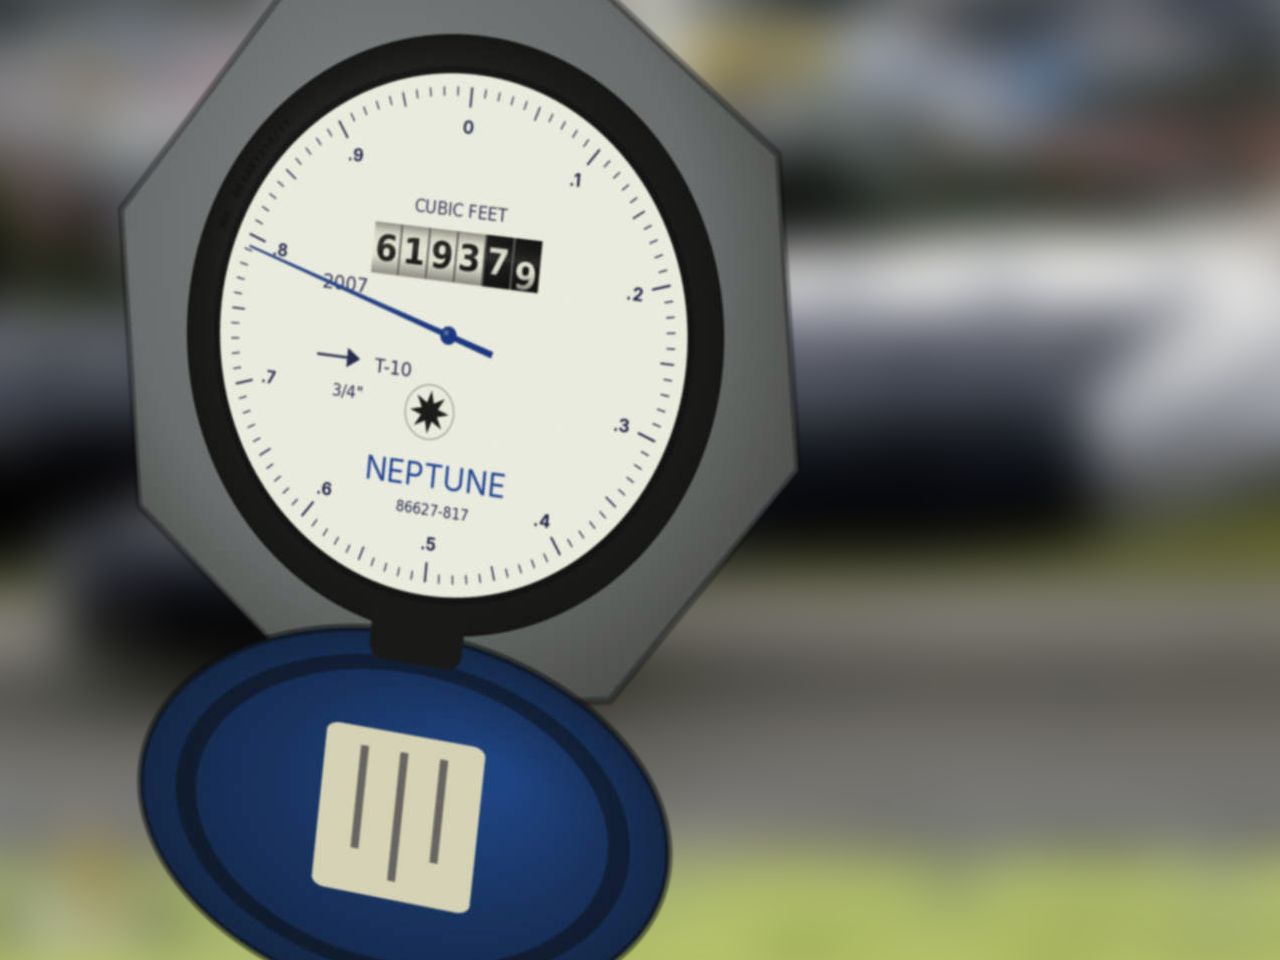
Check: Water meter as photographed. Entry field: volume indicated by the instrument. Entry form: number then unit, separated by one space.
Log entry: 619378.79 ft³
